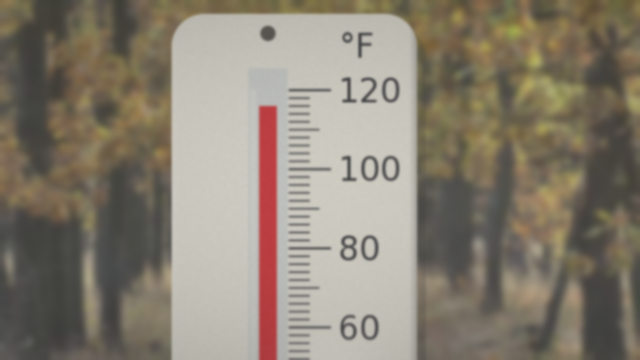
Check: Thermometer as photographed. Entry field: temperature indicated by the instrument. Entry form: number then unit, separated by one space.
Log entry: 116 °F
